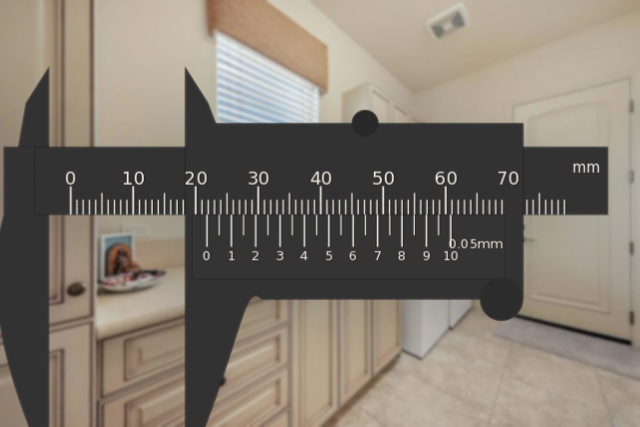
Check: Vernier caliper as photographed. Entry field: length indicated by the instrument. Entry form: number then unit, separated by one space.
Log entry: 21.8 mm
